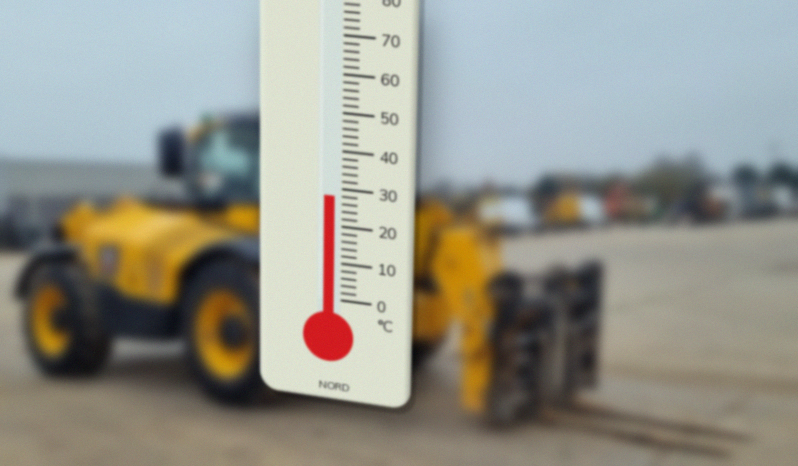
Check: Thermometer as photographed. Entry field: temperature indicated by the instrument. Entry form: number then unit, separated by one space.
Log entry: 28 °C
